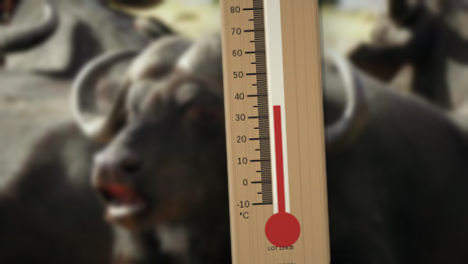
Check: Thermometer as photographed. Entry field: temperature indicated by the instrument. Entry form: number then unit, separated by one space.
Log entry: 35 °C
